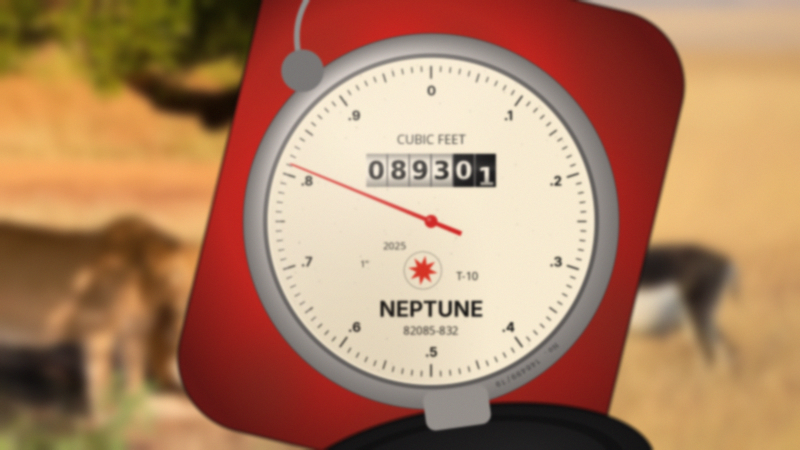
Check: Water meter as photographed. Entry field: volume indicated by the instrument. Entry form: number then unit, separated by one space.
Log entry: 89300.81 ft³
